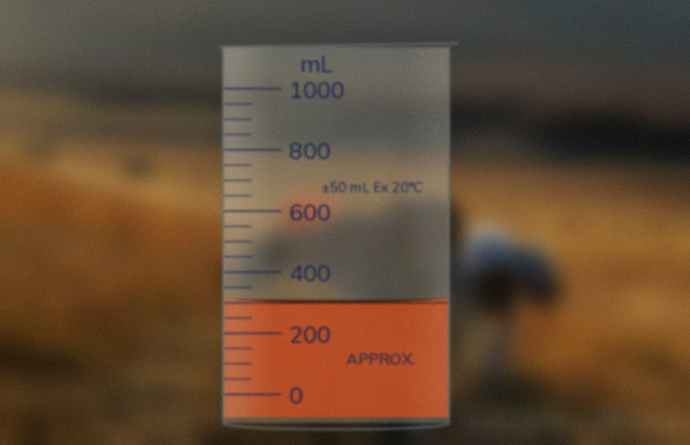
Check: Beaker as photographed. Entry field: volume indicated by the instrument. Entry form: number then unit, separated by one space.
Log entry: 300 mL
